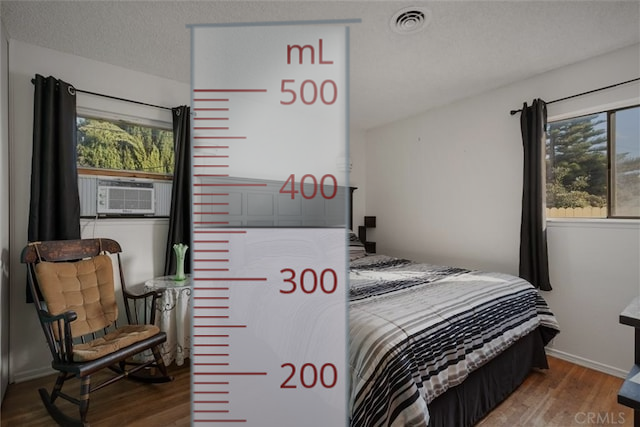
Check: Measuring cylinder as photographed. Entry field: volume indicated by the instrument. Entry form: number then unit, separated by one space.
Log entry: 355 mL
